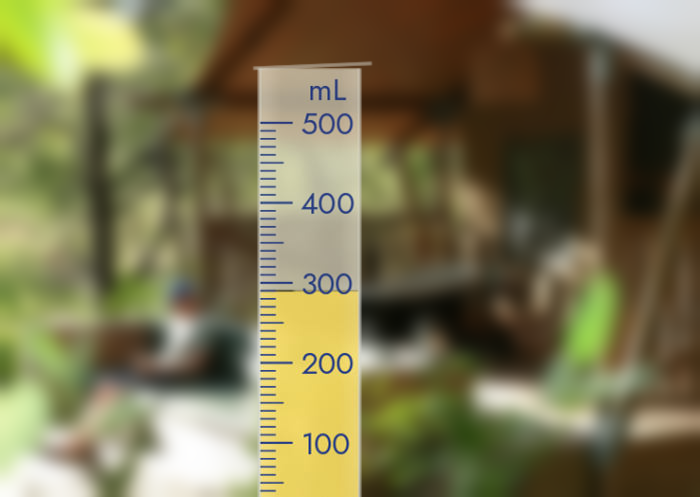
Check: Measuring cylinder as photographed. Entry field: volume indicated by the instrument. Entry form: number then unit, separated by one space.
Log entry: 290 mL
